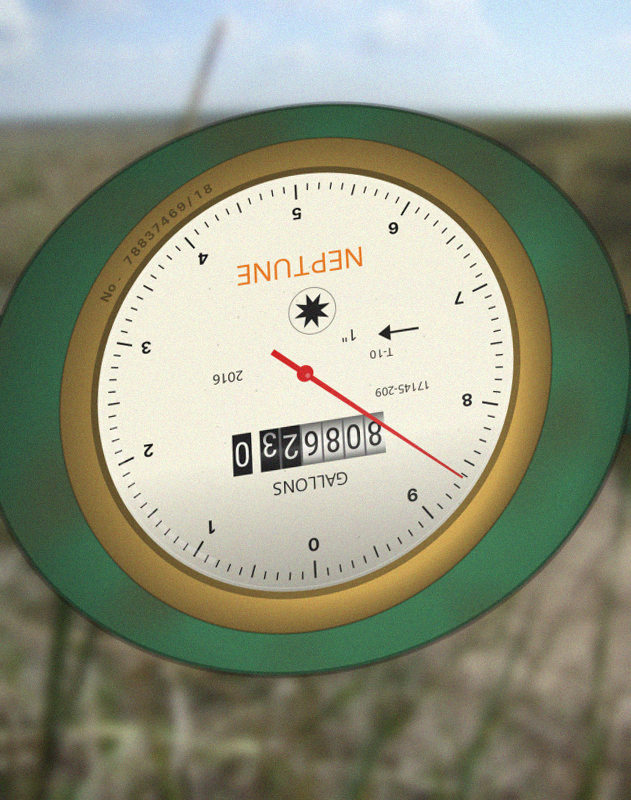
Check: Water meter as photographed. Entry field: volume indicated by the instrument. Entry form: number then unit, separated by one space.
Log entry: 8086228.6 gal
